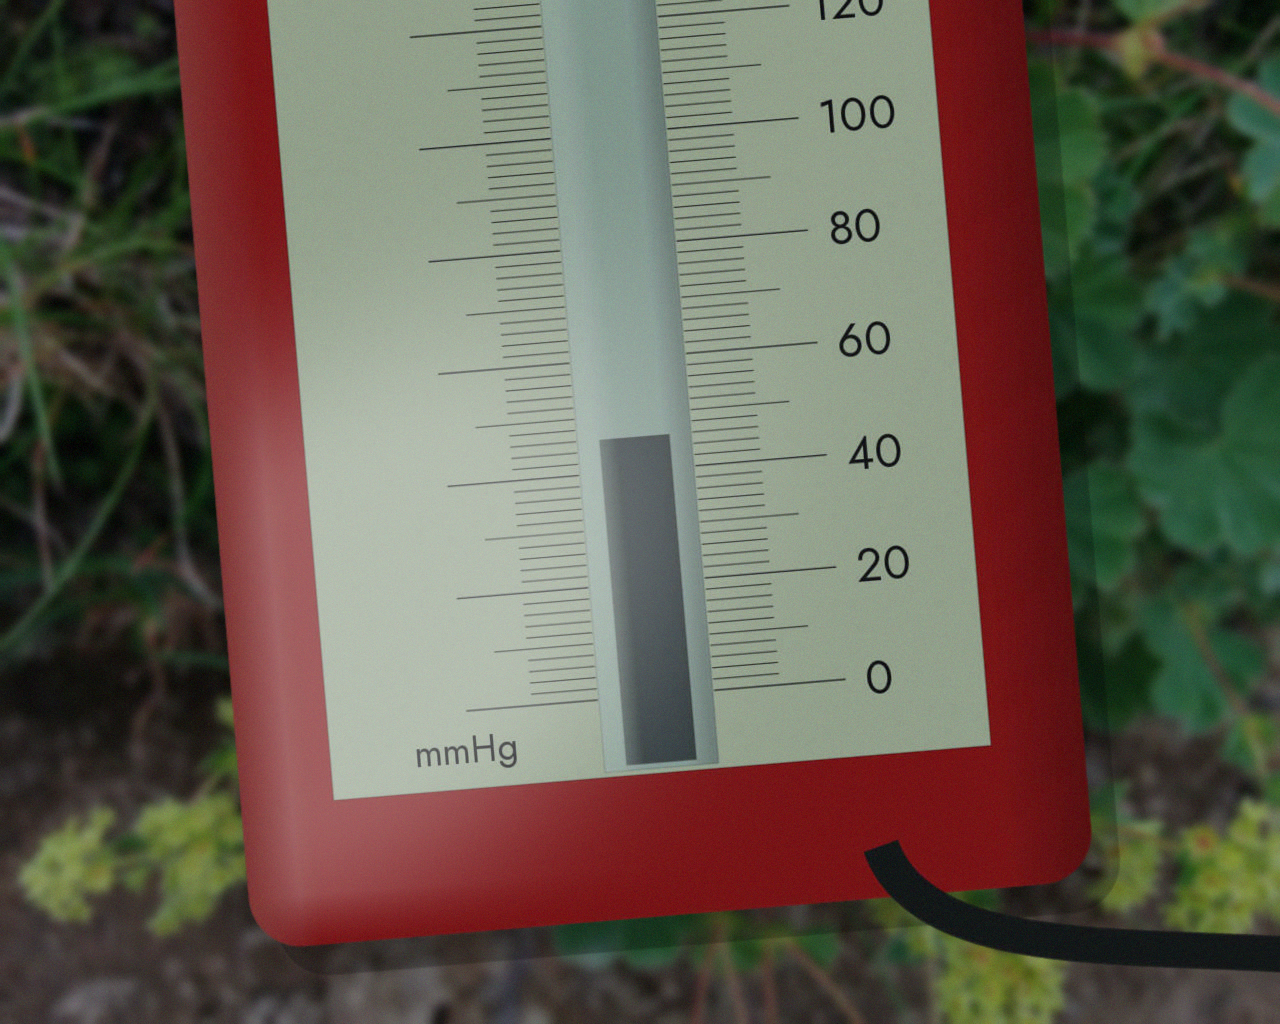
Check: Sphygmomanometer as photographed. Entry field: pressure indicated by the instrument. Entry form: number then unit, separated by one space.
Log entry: 46 mmHg
